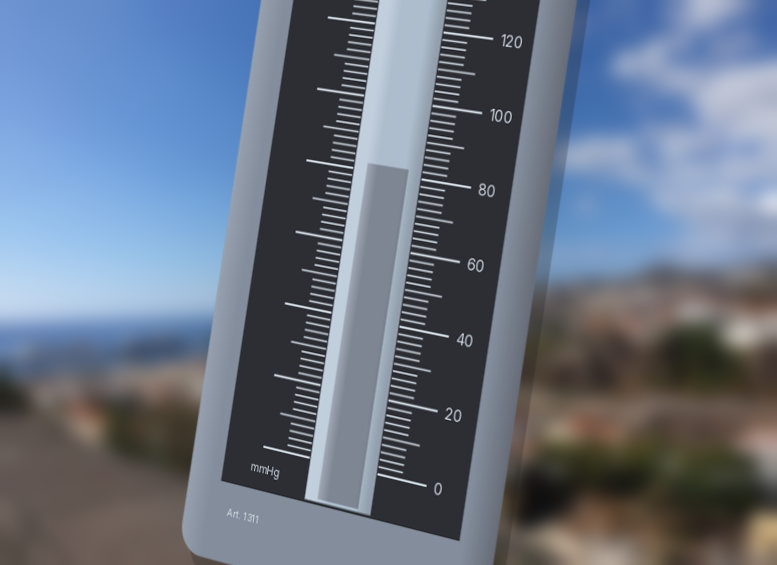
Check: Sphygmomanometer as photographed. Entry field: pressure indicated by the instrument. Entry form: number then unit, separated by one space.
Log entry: 82 mmHg
